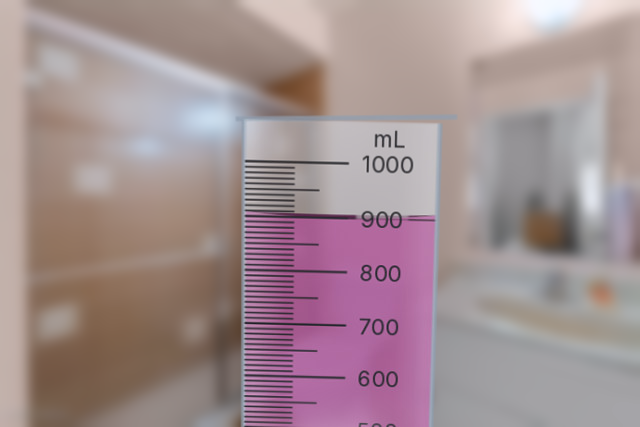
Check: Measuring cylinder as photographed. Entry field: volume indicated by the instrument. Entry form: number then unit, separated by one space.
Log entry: 900 mL
